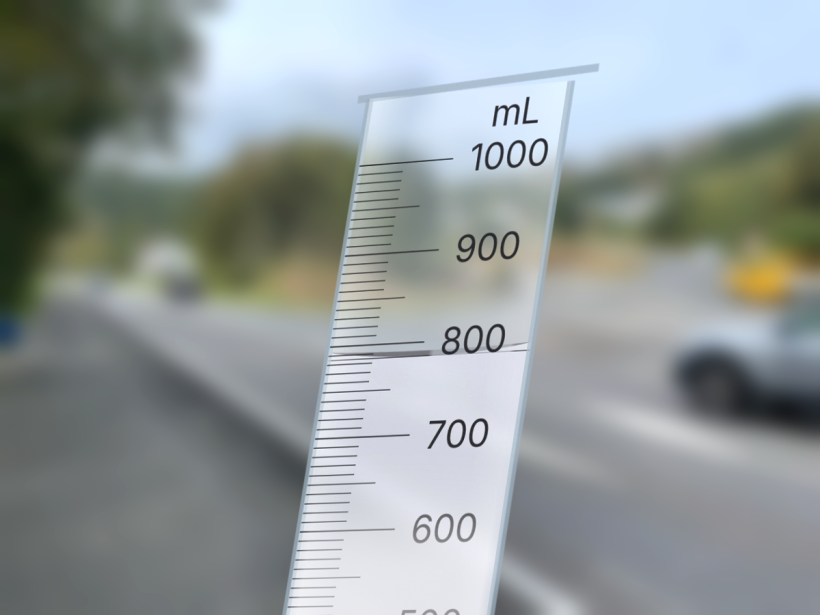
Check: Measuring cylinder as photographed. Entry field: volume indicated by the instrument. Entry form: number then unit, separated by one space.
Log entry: 785 mL
